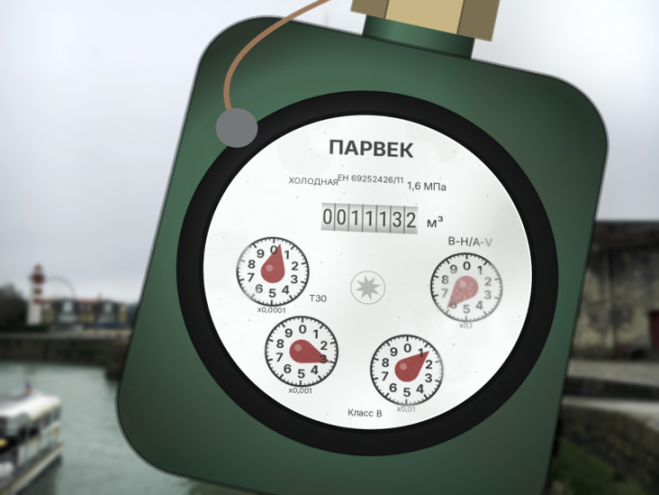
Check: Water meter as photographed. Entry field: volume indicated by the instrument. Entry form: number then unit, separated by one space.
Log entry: 11132.6130 m³
